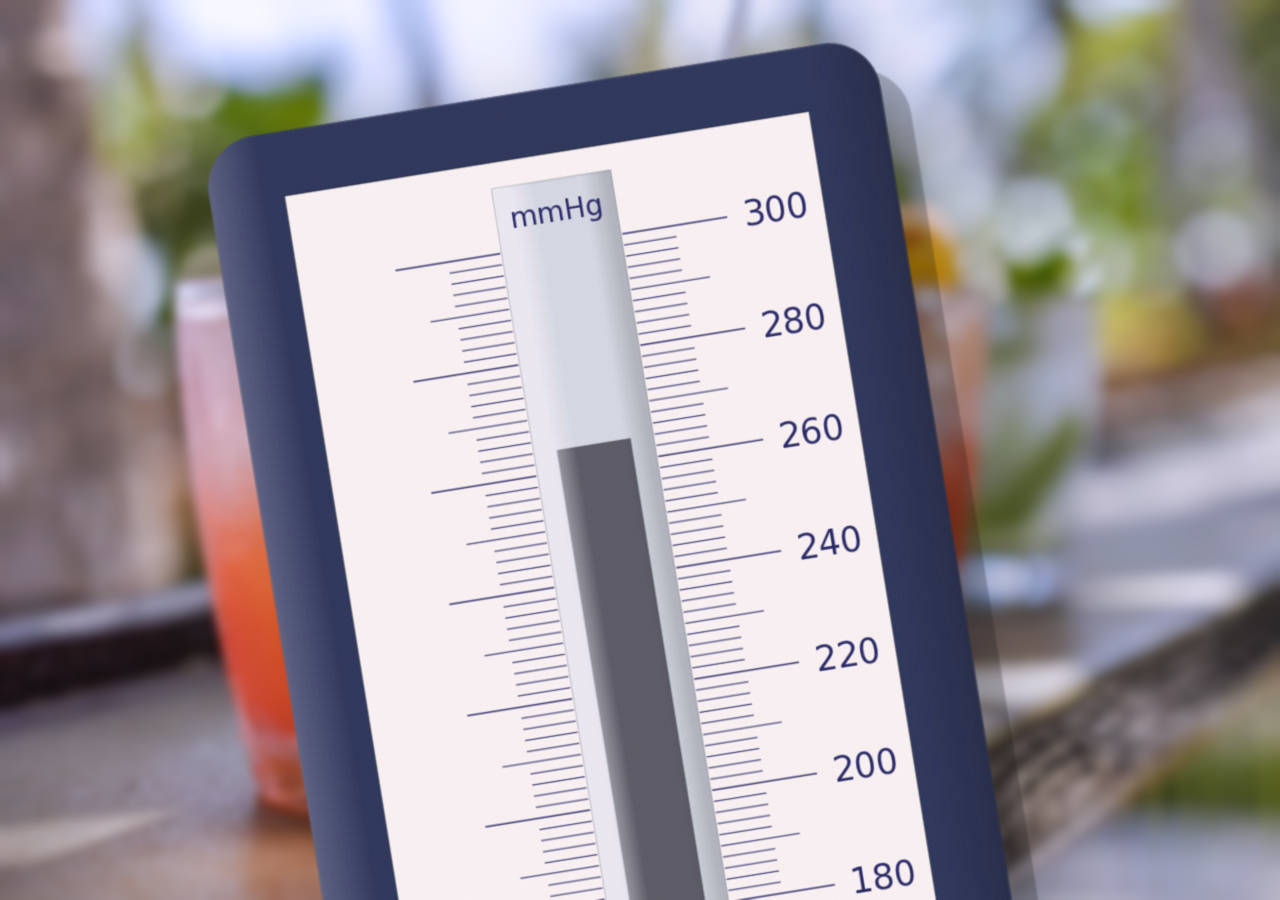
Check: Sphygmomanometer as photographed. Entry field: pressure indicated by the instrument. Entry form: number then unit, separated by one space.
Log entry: 264 mmHg
